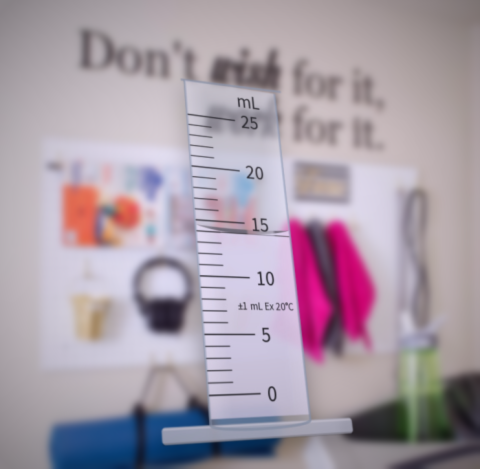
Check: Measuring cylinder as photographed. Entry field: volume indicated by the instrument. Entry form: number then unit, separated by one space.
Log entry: 14 mL
